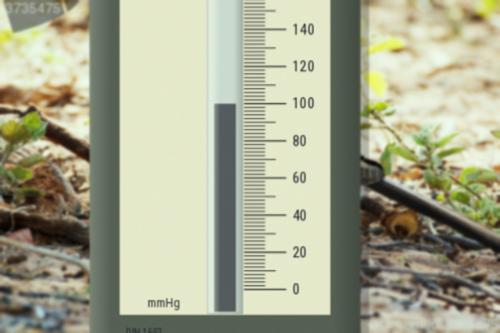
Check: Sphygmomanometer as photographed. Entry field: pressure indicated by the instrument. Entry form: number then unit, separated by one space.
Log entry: 100 mmHg
